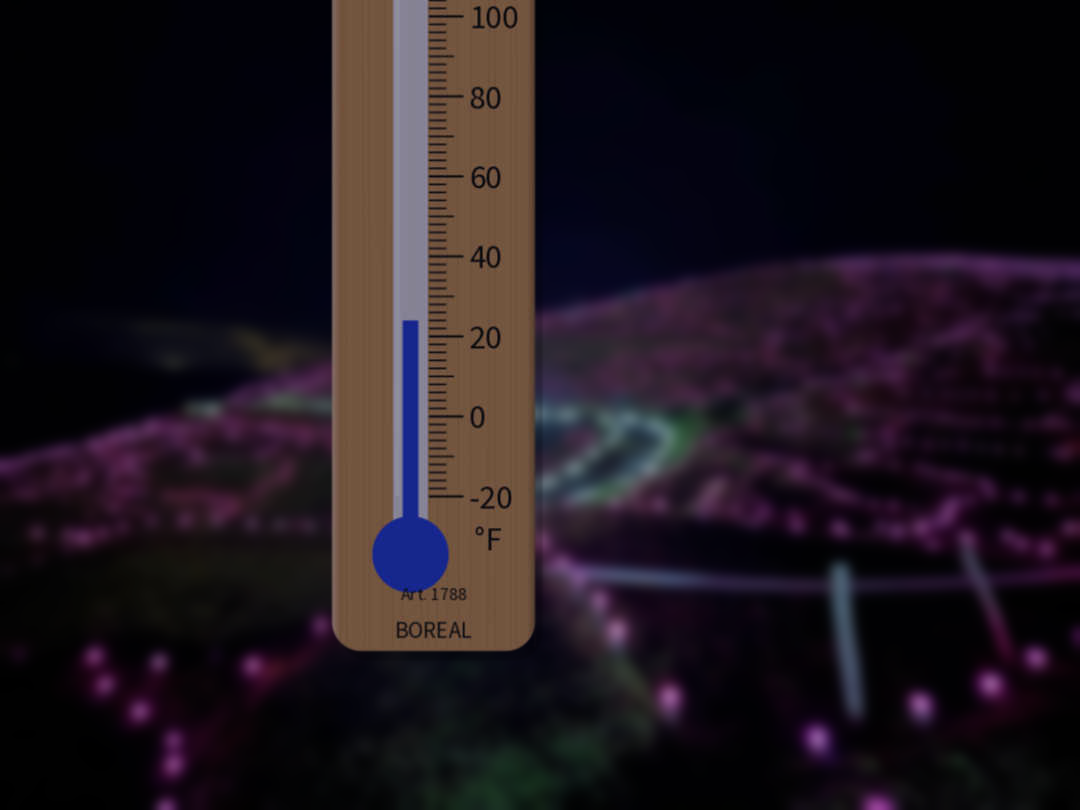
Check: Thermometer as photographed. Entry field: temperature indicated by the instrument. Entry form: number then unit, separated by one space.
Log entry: 24 °F
